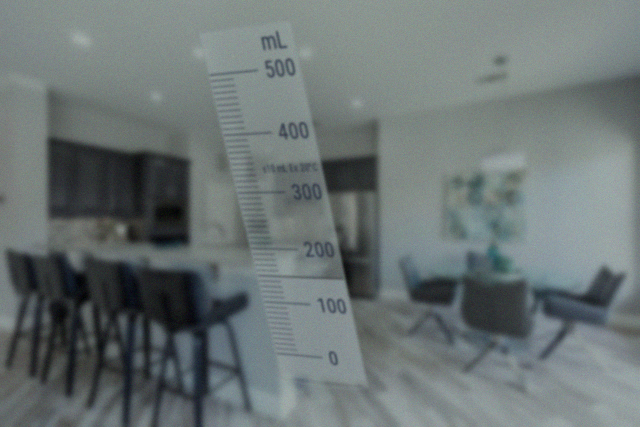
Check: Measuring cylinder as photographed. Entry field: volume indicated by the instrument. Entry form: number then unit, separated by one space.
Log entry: 150 mL
